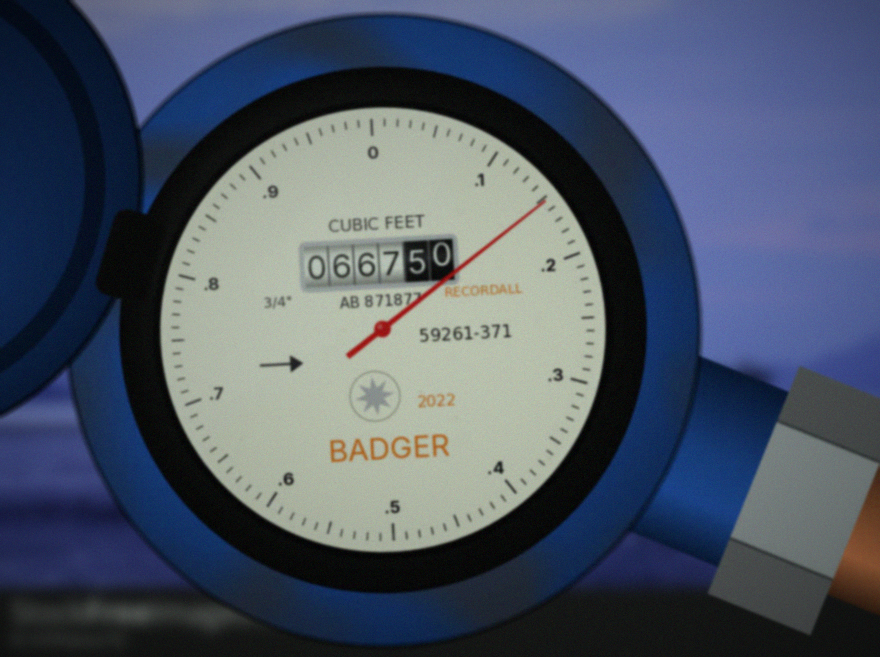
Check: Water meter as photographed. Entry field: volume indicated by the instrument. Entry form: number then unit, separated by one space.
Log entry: 66750.15 ft³
